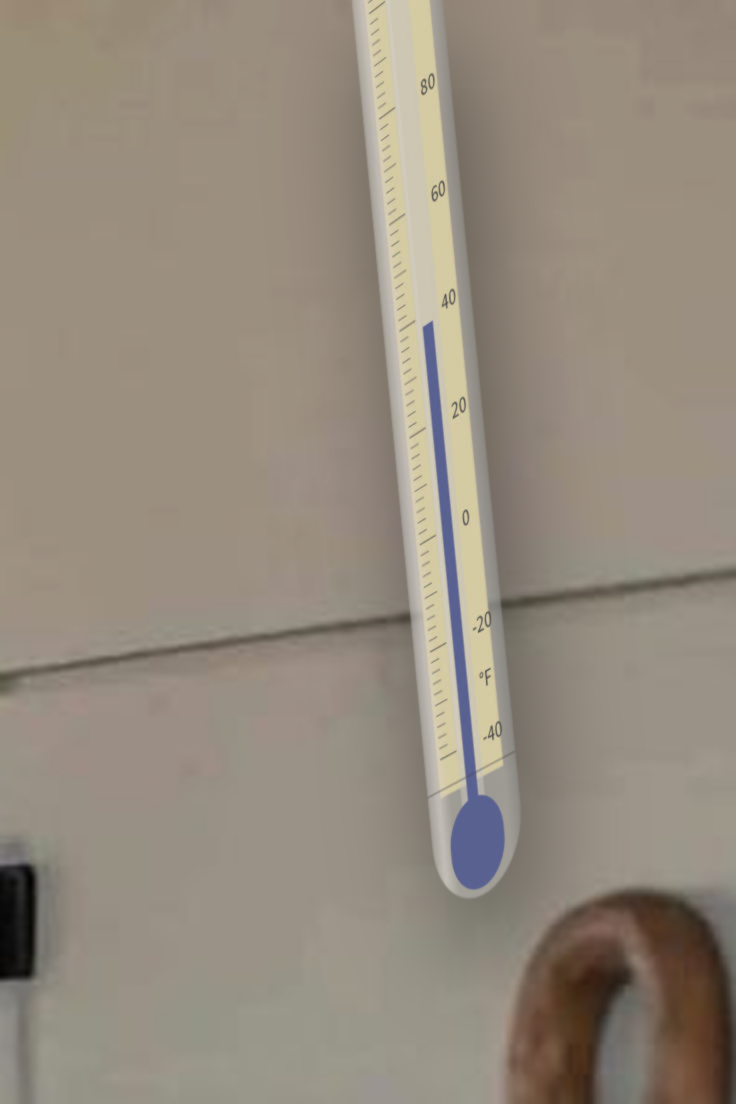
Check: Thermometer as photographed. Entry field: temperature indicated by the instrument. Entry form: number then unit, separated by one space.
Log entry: 38 °F
